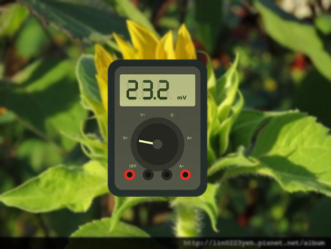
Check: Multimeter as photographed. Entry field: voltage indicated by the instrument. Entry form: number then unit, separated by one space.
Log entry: 23.2 mV
